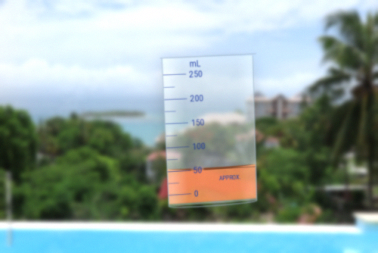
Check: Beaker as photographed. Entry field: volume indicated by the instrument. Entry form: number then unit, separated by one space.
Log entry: 50 mL
